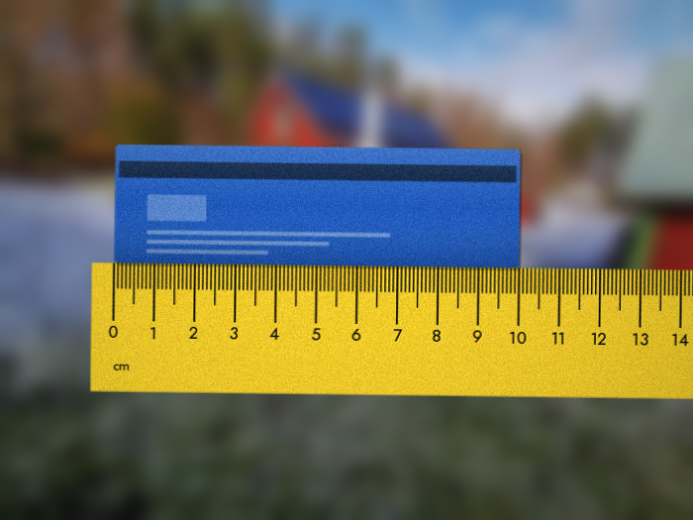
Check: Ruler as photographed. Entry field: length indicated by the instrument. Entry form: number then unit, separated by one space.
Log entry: 10 cm
